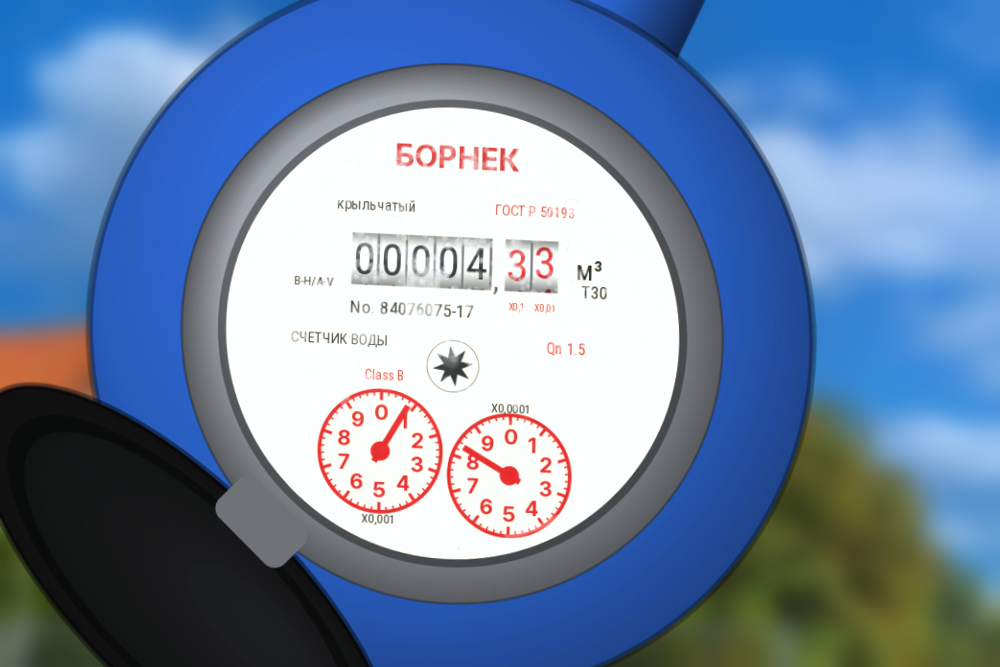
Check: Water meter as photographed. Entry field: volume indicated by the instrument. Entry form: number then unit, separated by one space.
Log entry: 4.3308 m³
